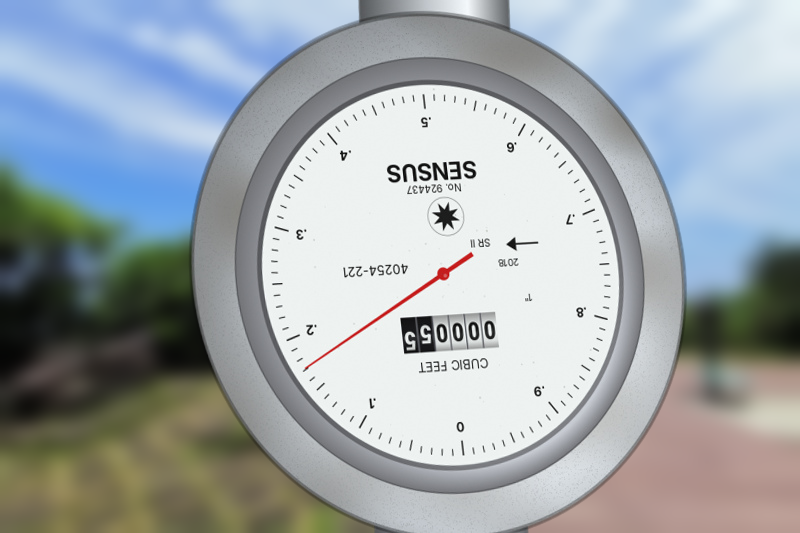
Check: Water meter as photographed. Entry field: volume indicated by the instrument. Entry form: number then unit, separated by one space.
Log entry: 55.17 ft³
